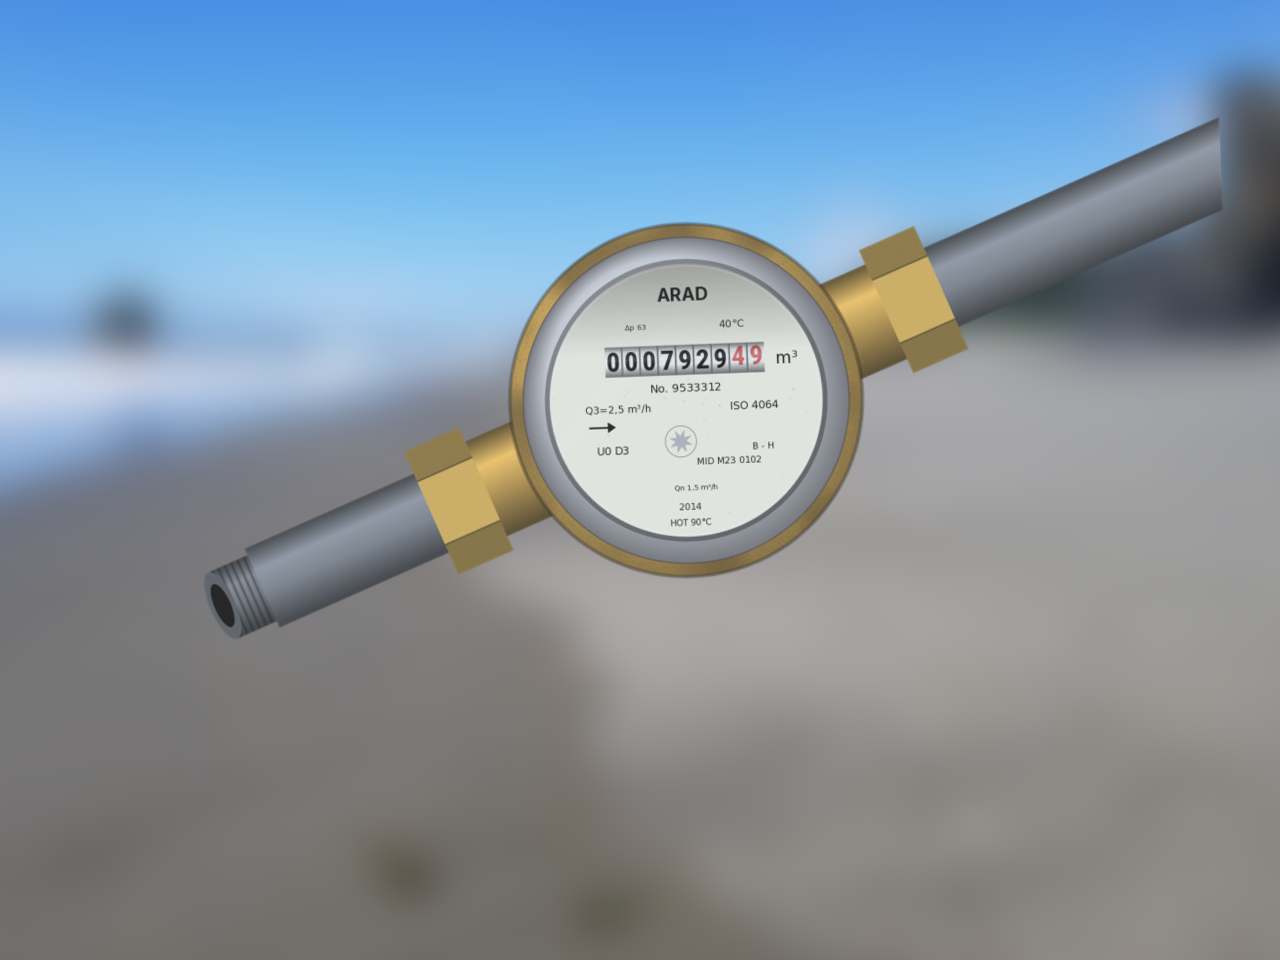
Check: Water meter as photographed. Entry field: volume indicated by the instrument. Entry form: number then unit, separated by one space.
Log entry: 7929.49 m³
